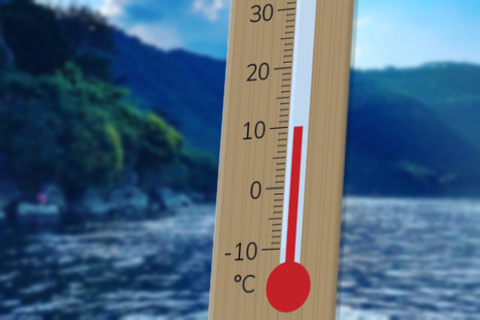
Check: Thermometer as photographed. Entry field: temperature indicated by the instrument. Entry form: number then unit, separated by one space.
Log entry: 10 °C
